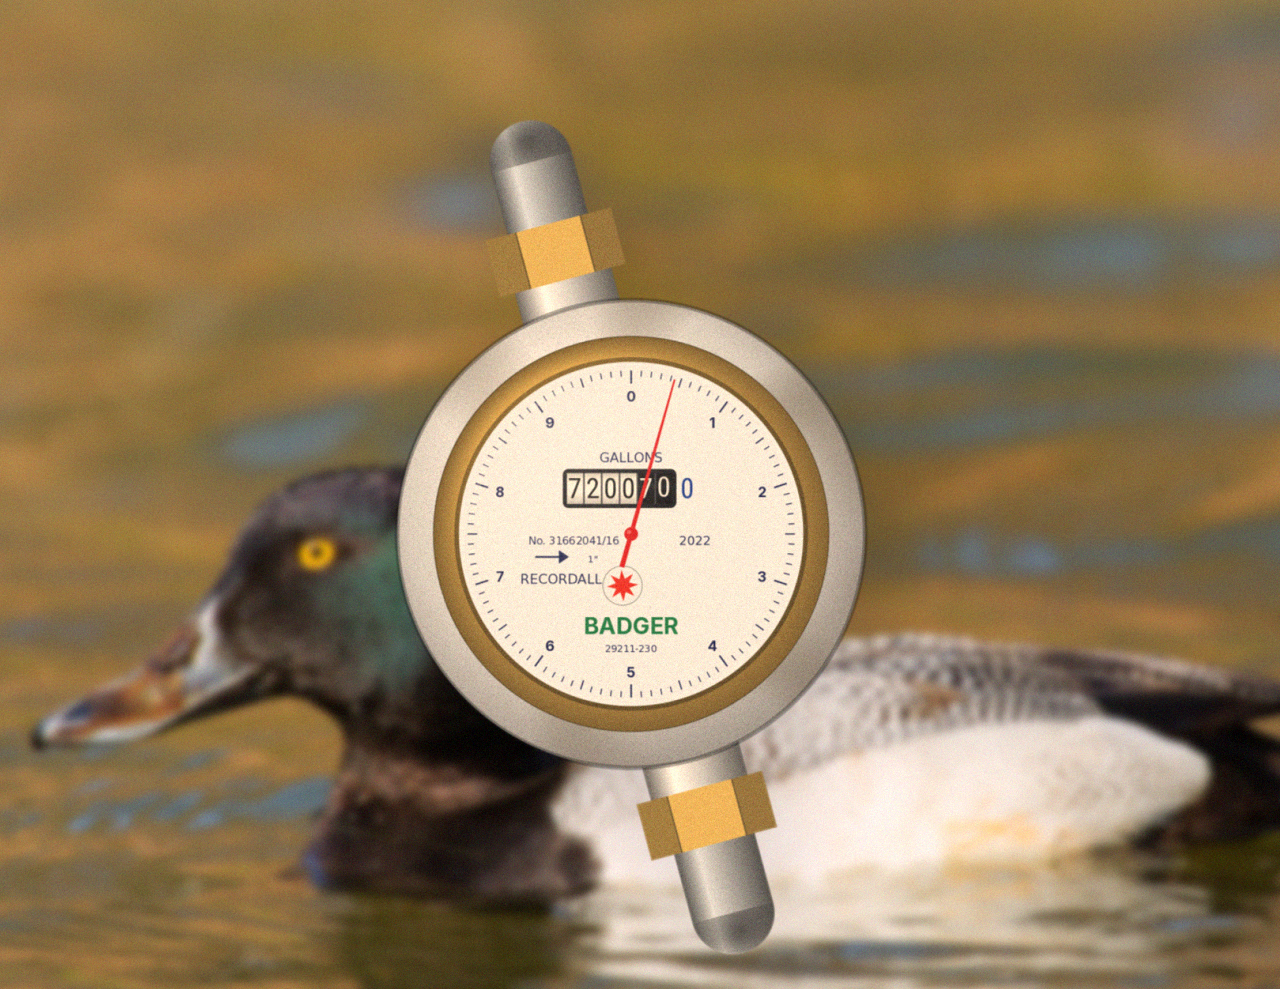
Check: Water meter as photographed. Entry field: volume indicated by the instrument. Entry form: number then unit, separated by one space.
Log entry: 7200700.4 gal
